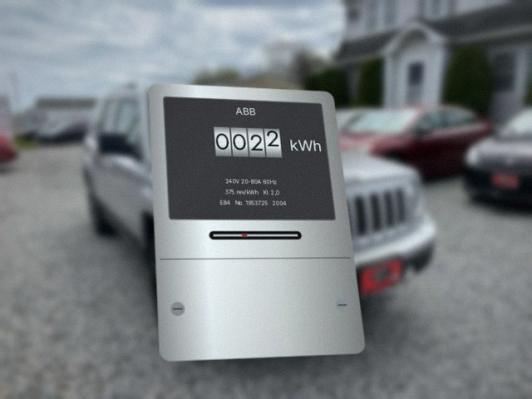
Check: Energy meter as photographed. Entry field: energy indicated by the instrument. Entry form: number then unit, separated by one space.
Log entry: 22 kWh
